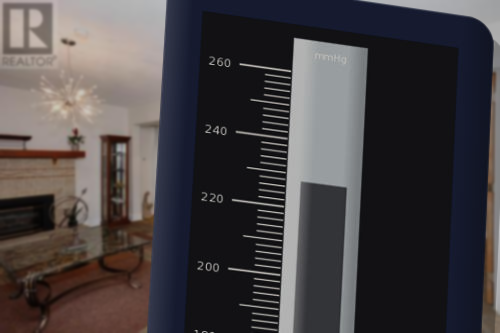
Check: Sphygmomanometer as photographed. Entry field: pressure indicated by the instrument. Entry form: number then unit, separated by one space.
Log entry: 228 mmHg
